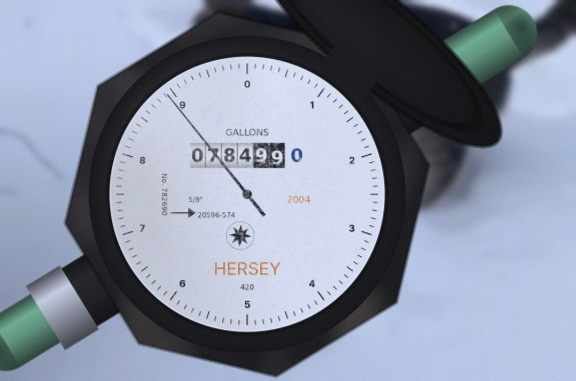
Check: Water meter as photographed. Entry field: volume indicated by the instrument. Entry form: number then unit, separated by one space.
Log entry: 784988.9 gal
